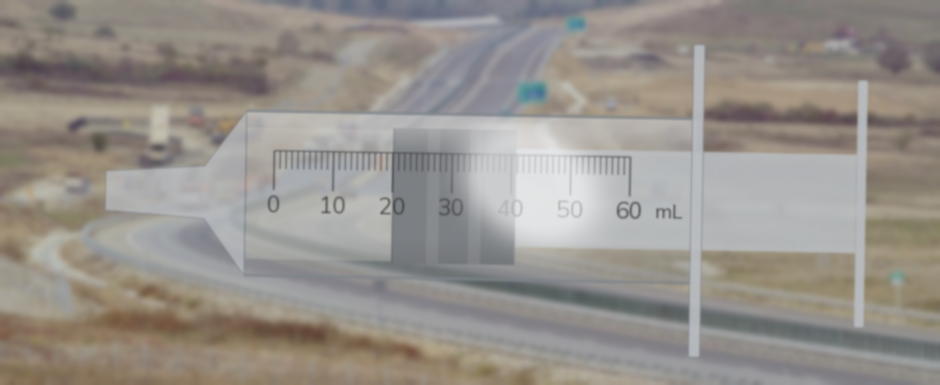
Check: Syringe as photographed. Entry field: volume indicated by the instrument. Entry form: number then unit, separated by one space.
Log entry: 20 mL
